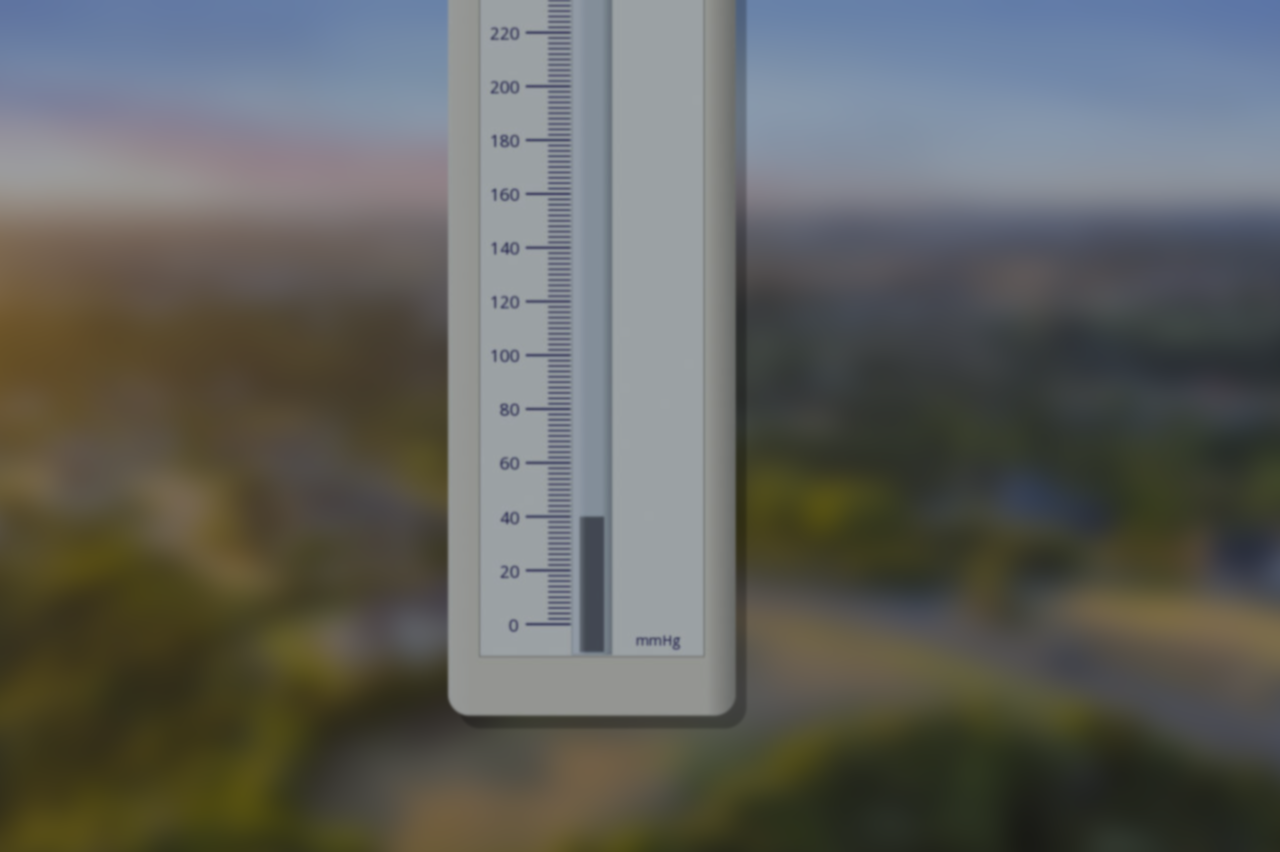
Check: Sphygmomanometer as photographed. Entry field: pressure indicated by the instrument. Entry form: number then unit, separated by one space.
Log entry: 40 mmHg
